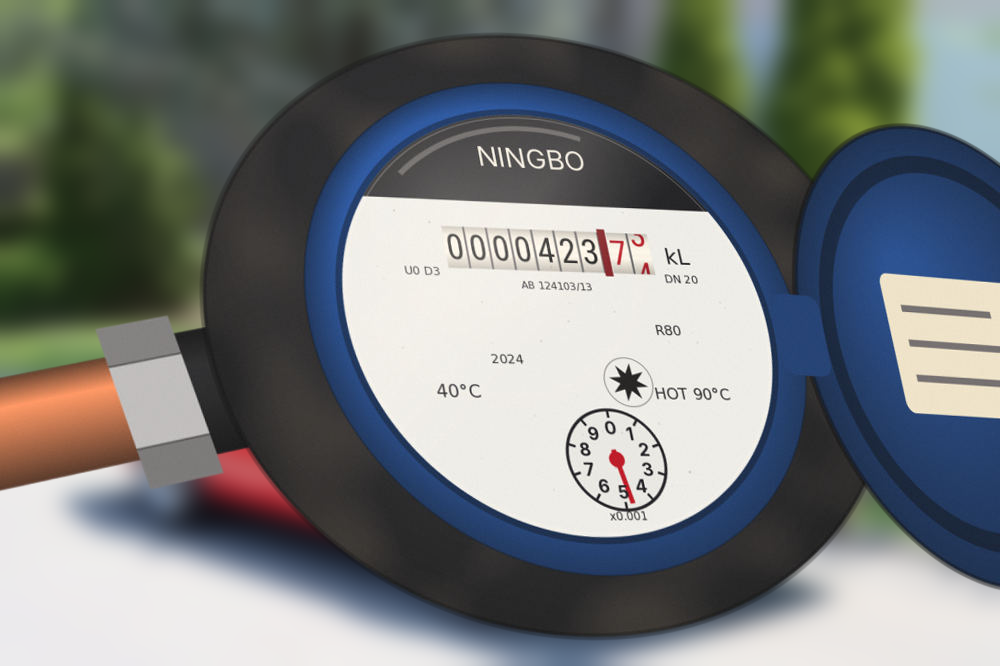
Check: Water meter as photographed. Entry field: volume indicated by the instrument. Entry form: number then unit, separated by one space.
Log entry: 423.734 kL
